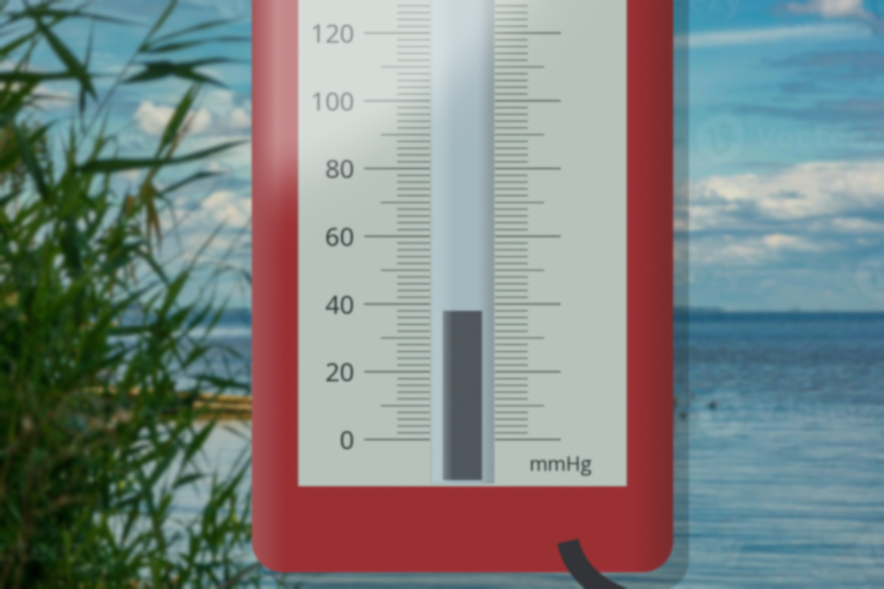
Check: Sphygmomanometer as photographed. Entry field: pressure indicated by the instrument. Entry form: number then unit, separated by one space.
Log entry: 38 mmHg
